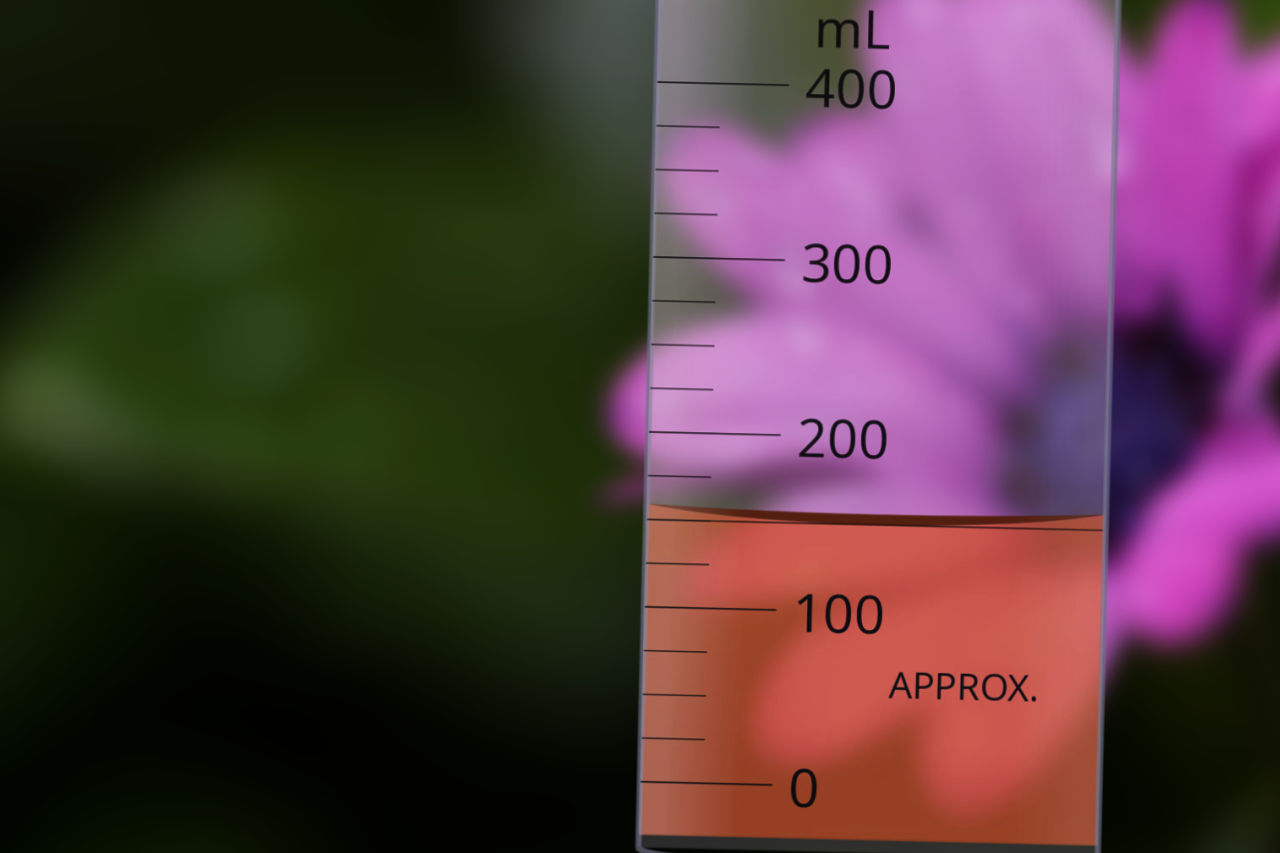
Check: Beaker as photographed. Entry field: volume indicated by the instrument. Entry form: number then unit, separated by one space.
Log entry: 150 mL
